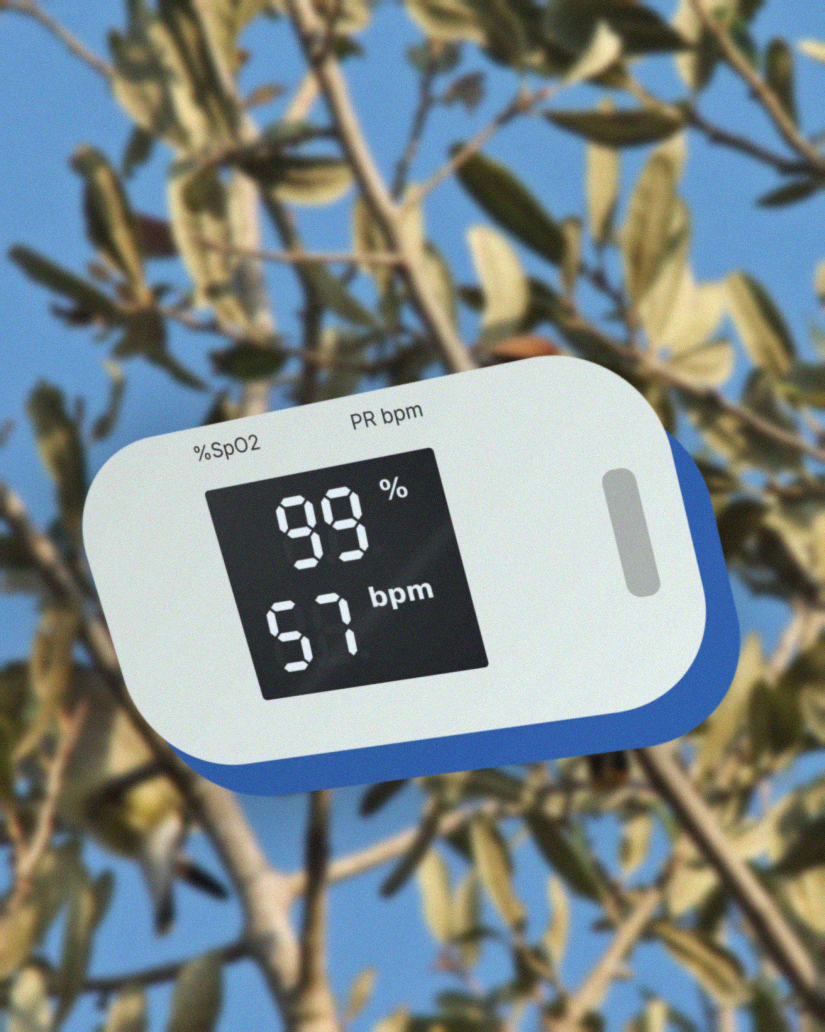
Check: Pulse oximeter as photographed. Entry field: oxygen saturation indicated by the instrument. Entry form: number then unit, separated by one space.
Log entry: 99 %
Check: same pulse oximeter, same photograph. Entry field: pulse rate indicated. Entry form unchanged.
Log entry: 57 bpm
